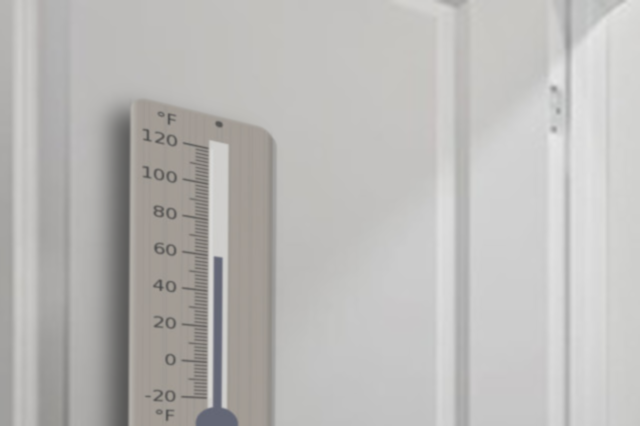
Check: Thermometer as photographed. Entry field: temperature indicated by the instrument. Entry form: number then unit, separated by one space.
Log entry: 60 °F
